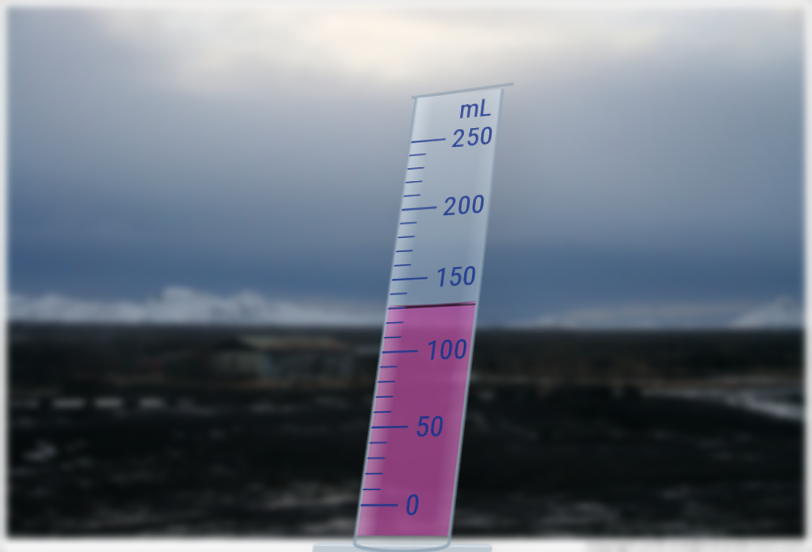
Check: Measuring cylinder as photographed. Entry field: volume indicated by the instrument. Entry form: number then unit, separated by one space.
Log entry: 130 mL
